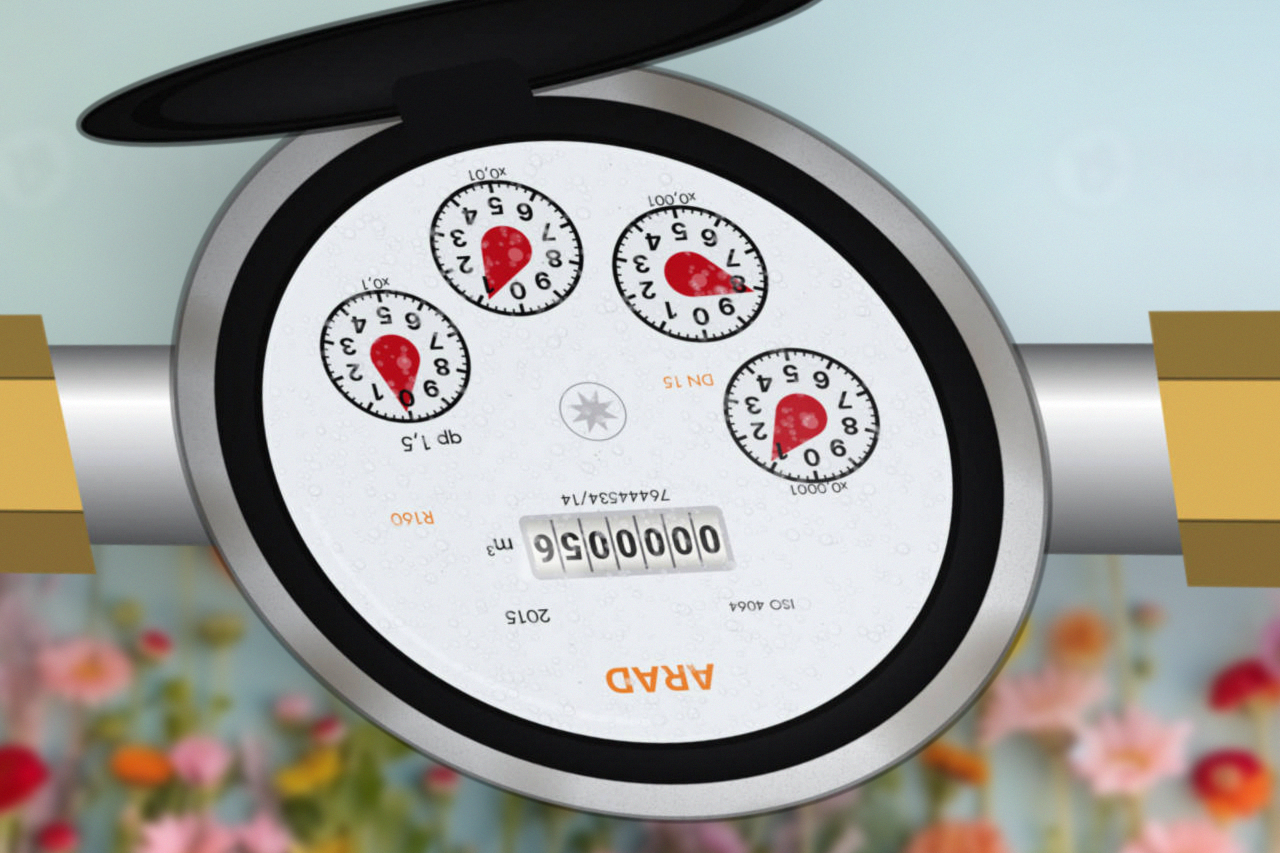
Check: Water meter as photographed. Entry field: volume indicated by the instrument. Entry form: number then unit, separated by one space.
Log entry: 56.0081 m³
